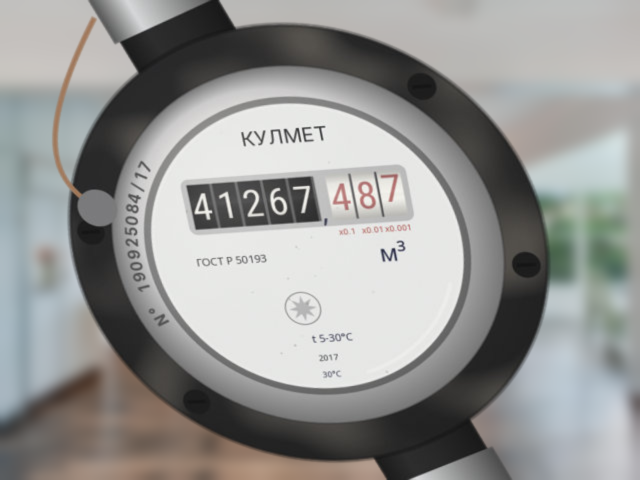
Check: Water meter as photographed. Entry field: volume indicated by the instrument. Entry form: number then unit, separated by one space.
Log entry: 41267.487 m³
